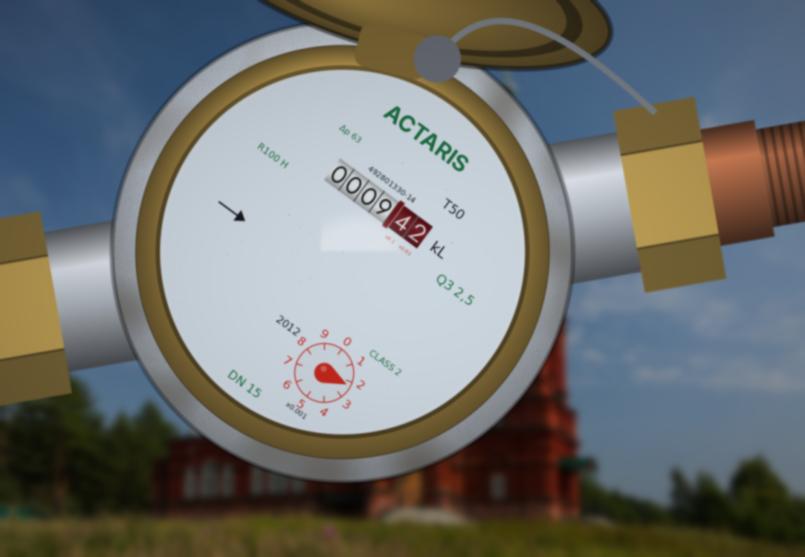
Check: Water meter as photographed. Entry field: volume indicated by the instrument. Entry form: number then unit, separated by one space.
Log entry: 9.422 kL
